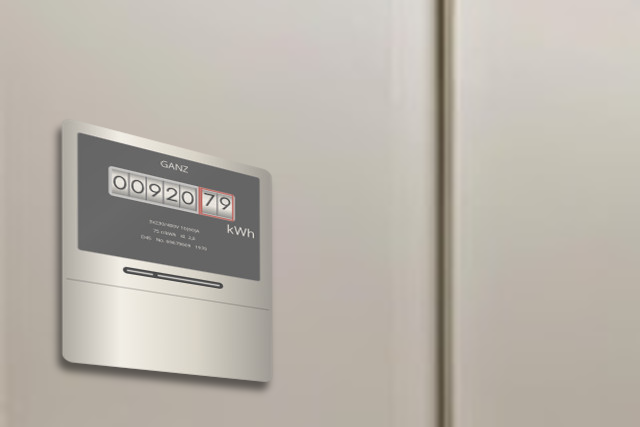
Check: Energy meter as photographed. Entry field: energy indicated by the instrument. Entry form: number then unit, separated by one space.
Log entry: 920.79 kWh
